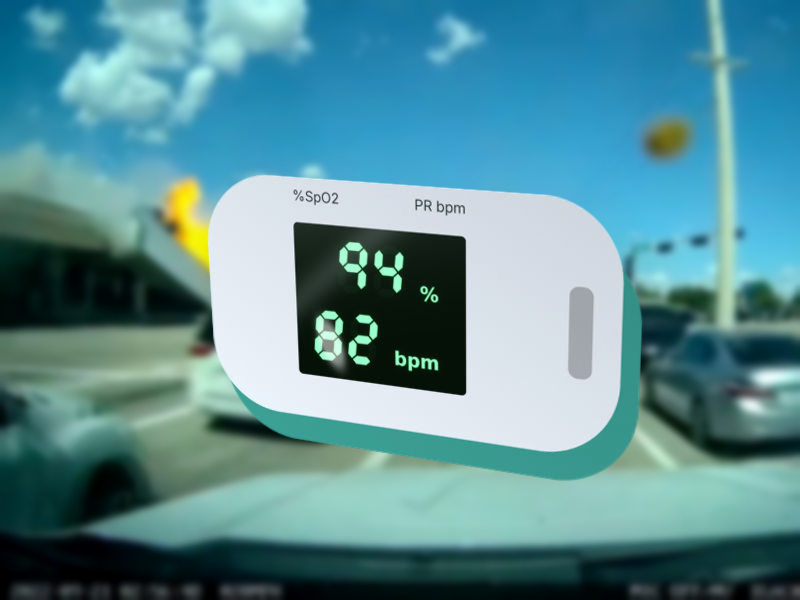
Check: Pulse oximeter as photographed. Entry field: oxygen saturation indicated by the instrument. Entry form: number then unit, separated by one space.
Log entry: 94 %
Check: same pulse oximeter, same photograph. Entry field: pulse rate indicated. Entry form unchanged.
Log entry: 82 bpm
